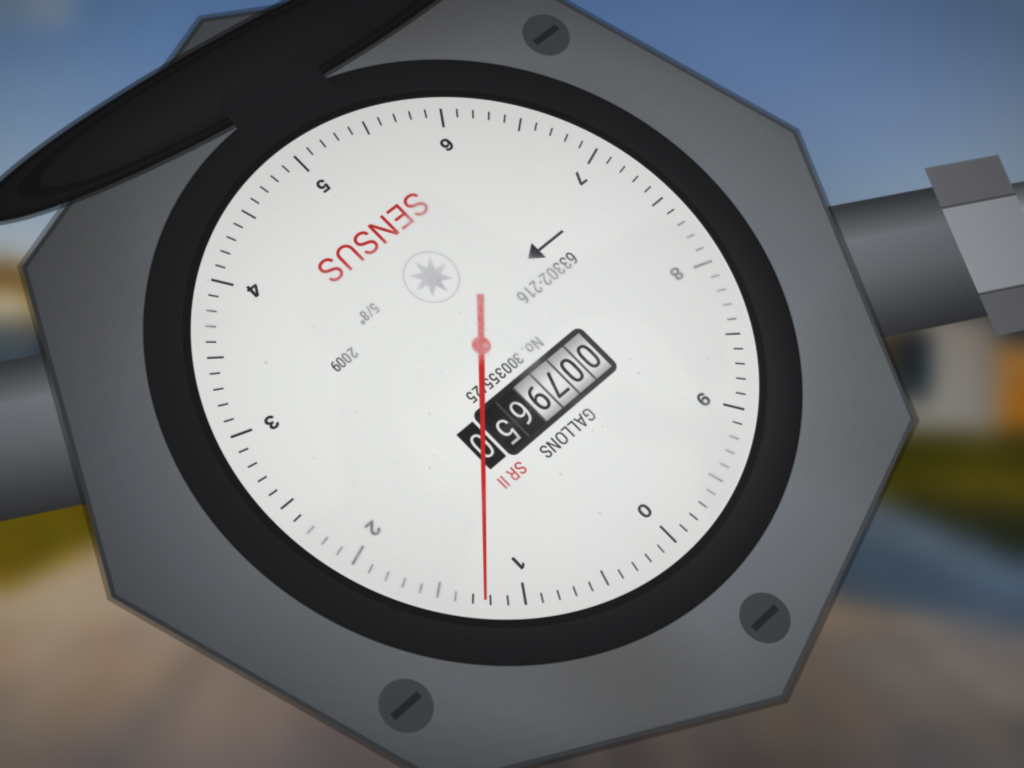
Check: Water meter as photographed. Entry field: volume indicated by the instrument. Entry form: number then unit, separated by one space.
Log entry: 79651.2 gal
